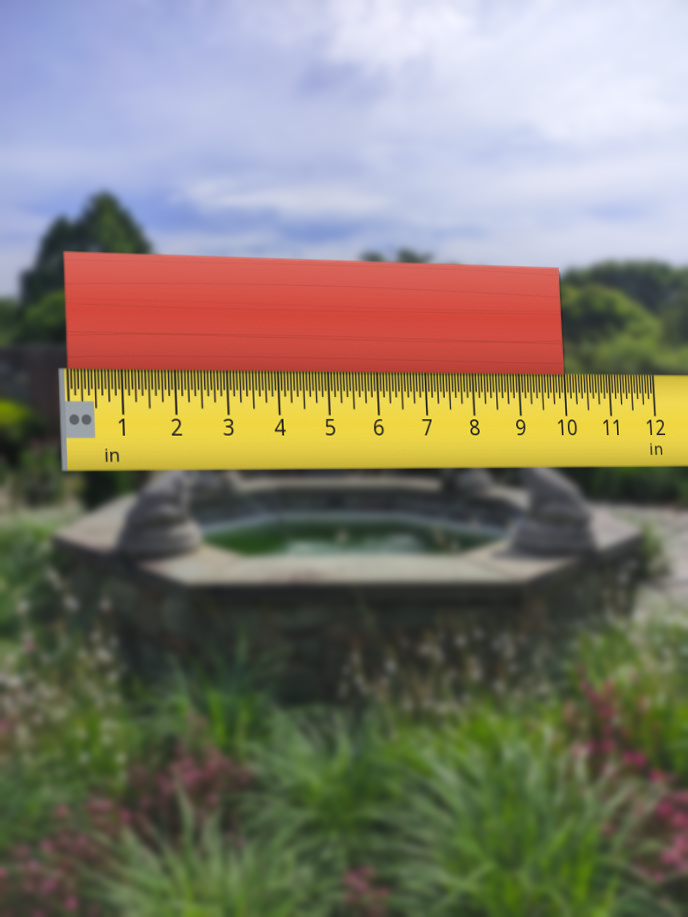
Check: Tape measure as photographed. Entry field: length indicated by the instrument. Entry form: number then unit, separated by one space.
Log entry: 10 in
